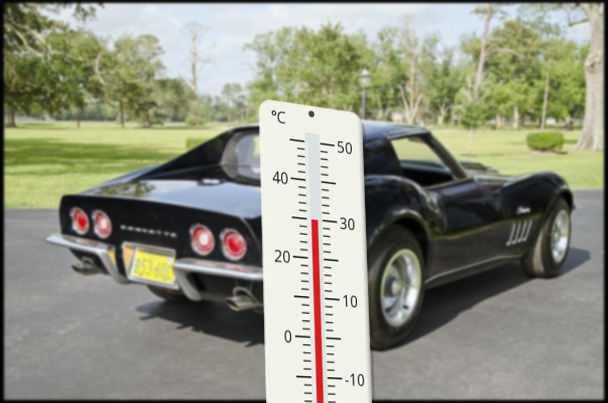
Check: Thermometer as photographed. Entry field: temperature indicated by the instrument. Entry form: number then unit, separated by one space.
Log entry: 30 °C
